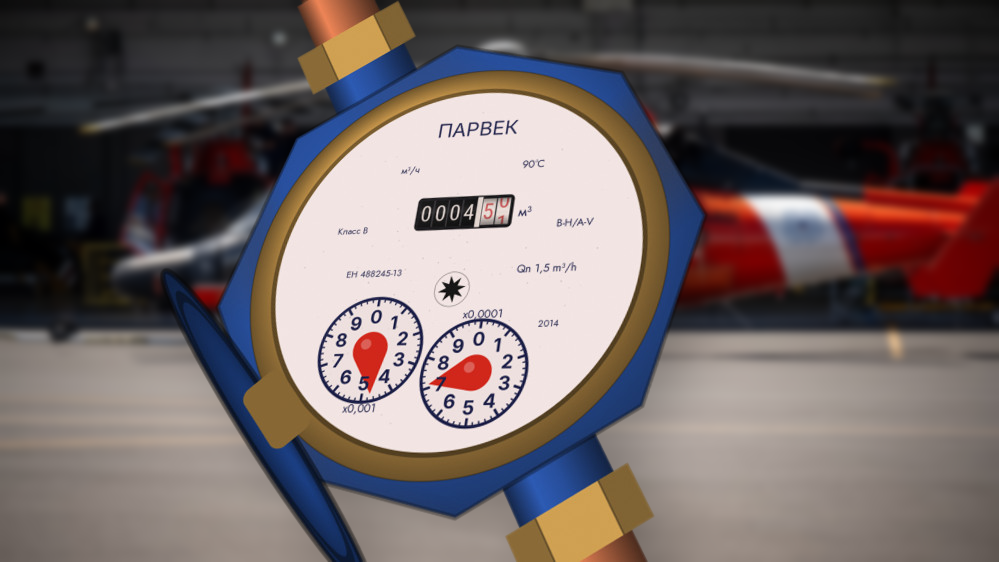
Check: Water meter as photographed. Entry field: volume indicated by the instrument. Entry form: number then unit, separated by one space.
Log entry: 4.5047 m³
